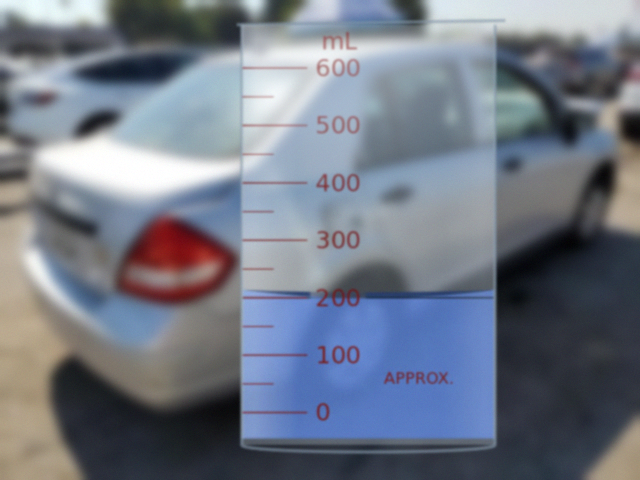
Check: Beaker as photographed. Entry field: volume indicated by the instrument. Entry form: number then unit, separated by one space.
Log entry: 200 mL
